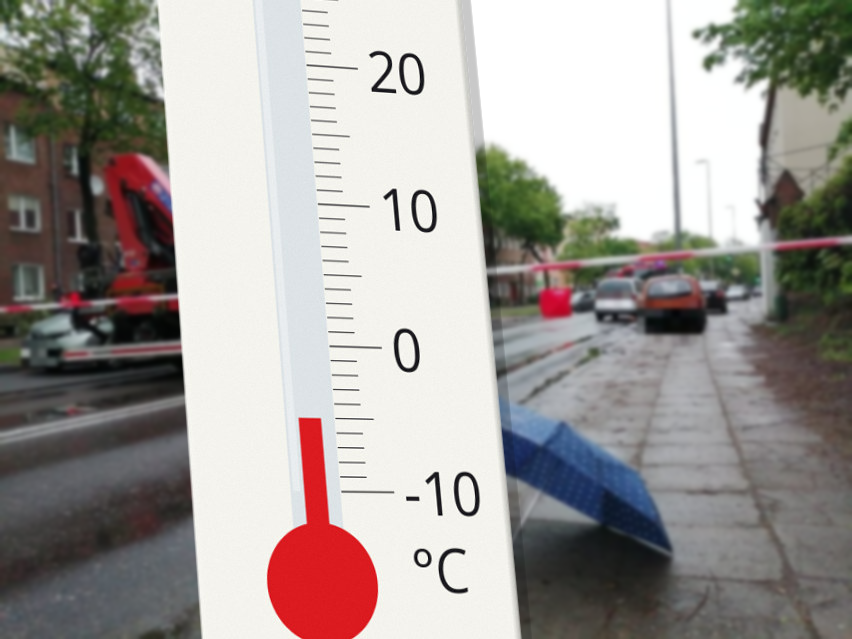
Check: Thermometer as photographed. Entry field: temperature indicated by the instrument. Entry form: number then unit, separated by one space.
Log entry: -5 °C
